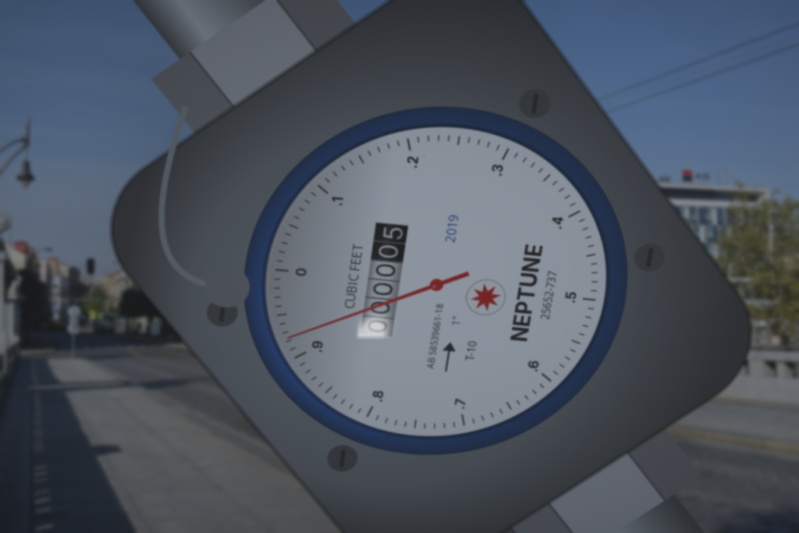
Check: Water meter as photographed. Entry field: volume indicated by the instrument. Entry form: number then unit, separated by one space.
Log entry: 4.92 ft³
